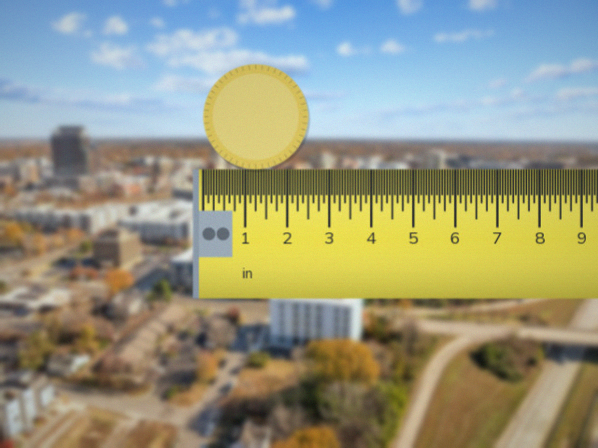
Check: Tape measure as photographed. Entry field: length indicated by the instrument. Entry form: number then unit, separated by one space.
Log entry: 2.5 in
